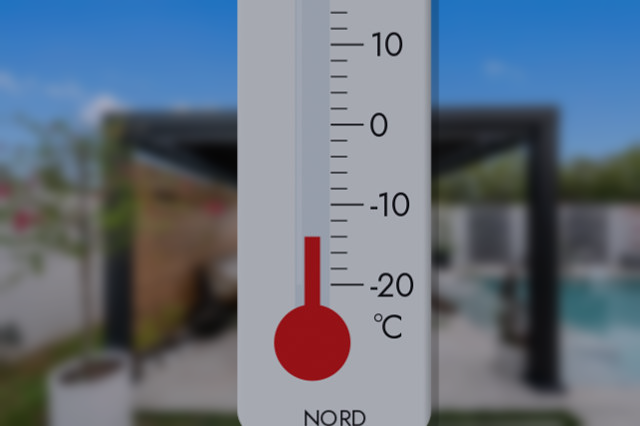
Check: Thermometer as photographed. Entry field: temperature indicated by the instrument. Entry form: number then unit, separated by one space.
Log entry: -14 °C
